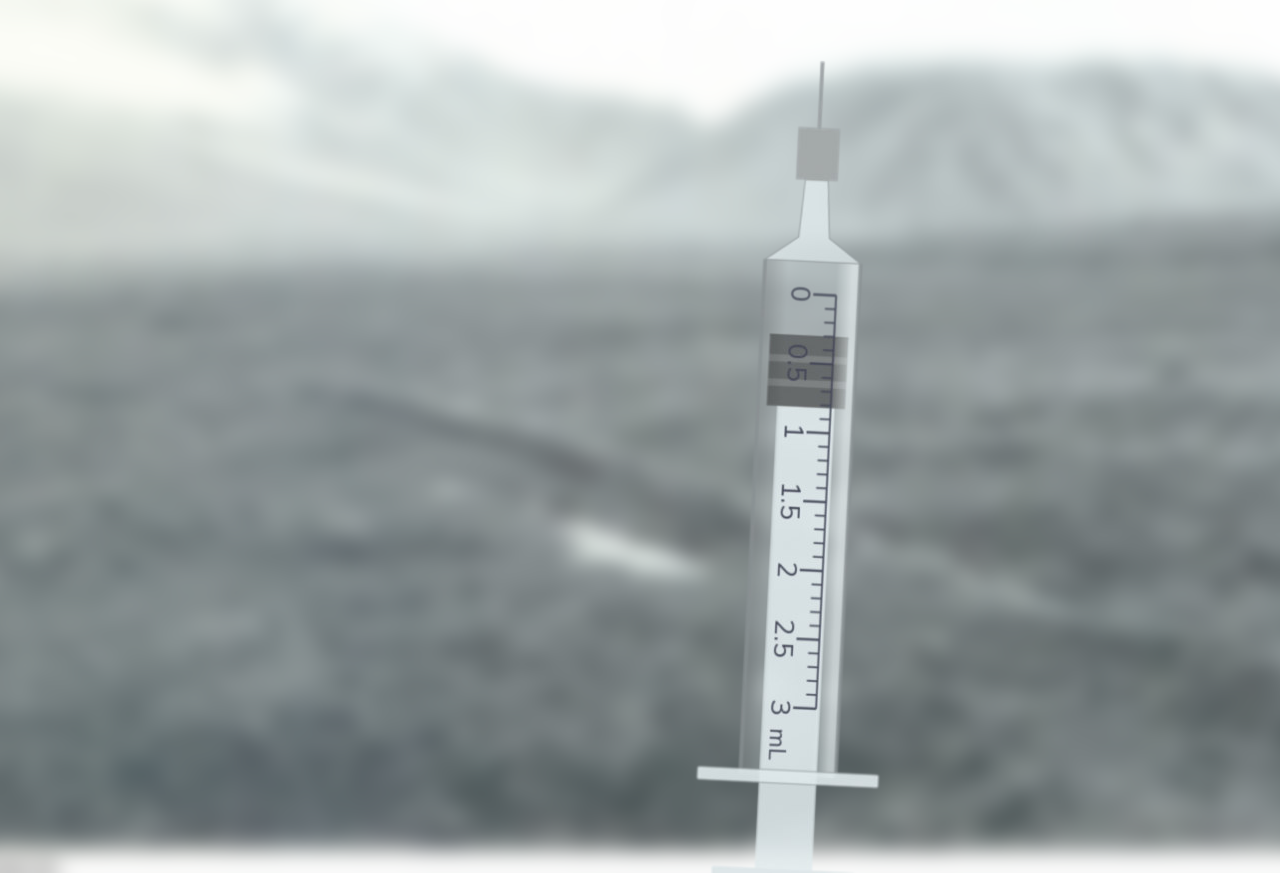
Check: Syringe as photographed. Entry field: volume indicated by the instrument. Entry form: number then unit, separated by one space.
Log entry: 0.3 mL
